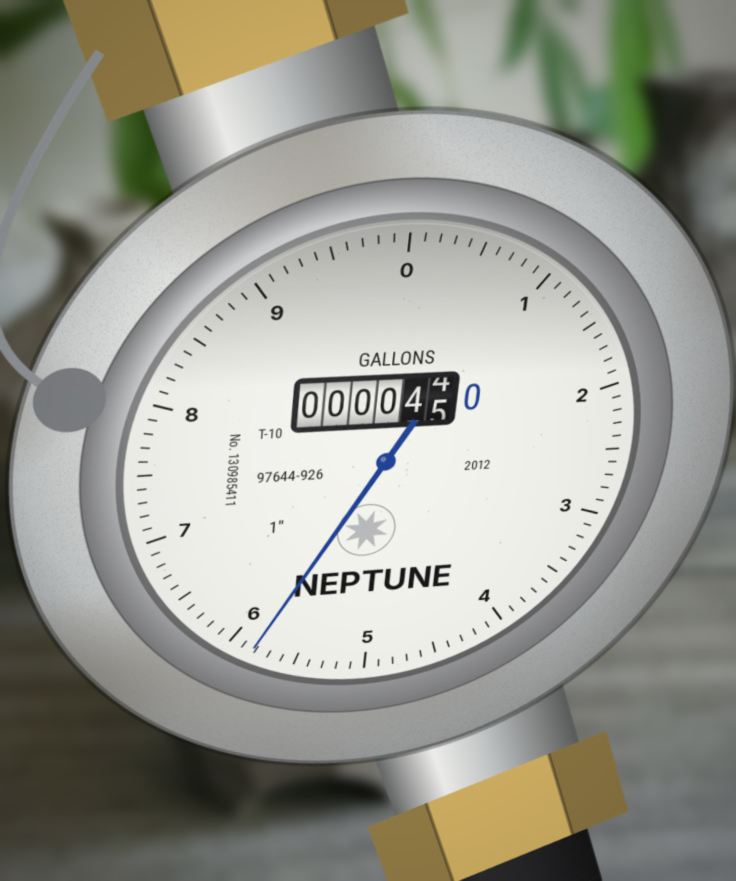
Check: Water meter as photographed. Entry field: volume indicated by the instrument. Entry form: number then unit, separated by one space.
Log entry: 445.8 gal
